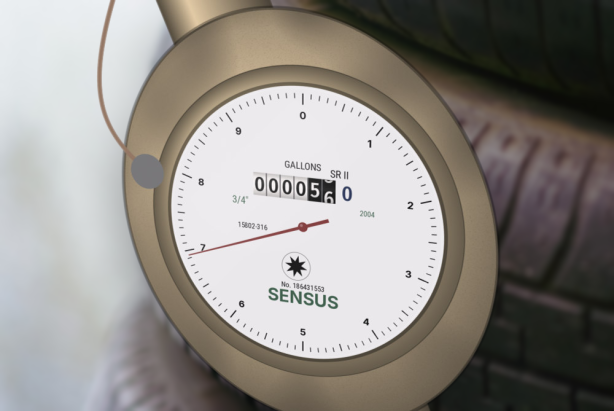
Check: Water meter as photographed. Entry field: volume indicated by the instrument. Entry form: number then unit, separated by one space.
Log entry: 556.9 gal
